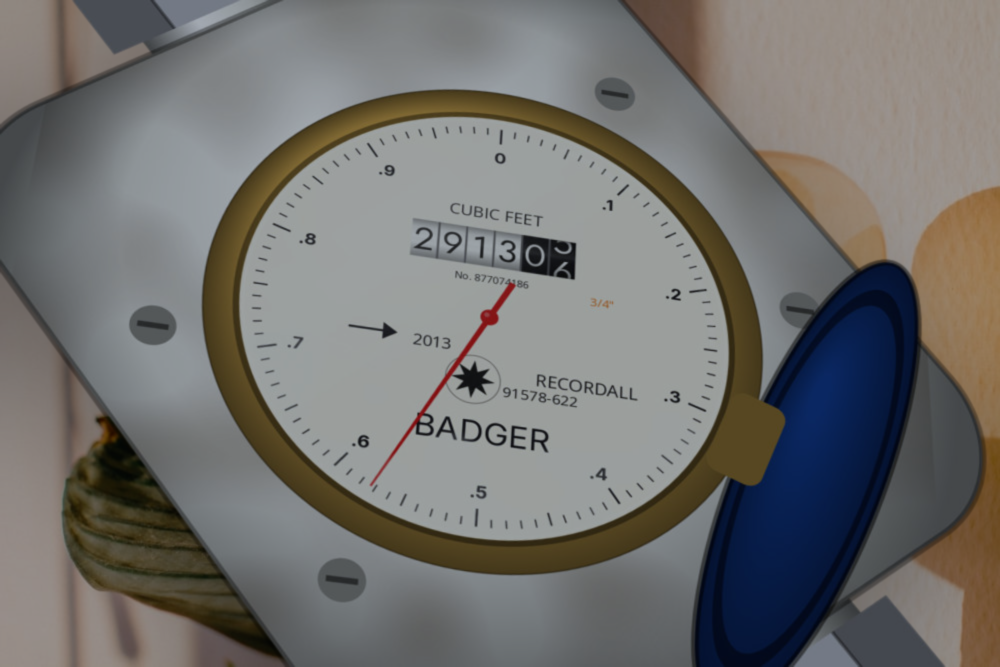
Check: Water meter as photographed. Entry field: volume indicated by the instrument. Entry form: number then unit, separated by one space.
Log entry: 291305.57 ft³
